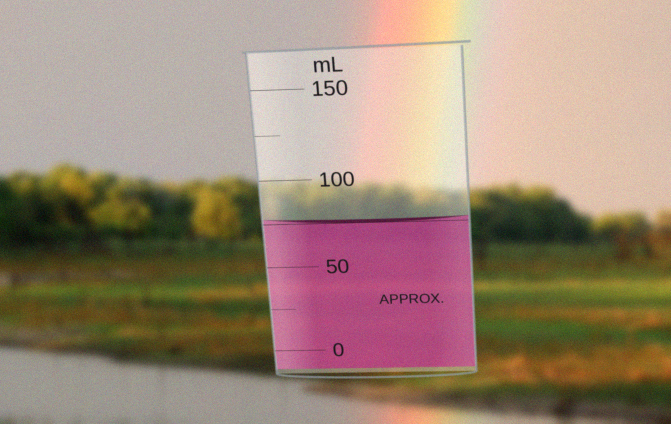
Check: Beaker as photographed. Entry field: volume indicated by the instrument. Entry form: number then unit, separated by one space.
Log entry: 75 mL
